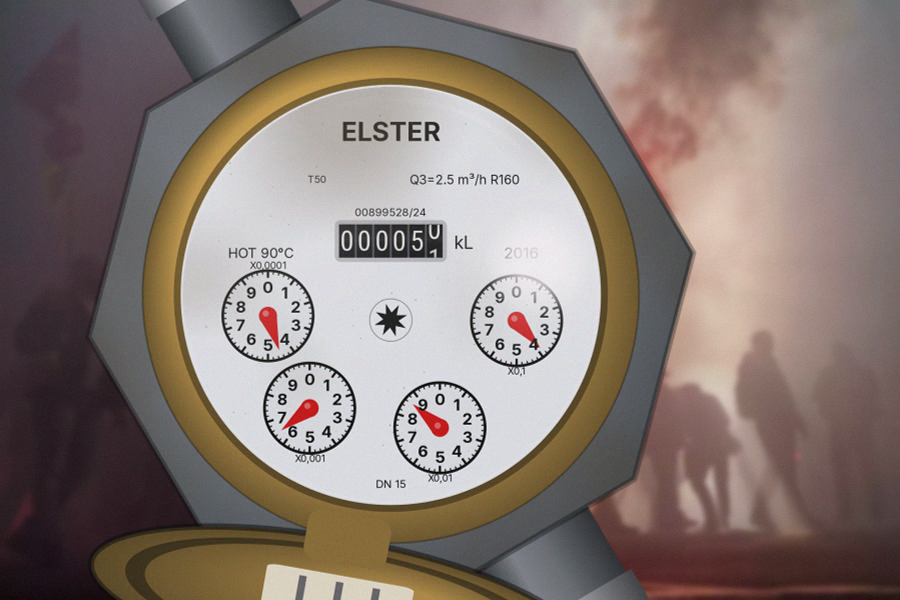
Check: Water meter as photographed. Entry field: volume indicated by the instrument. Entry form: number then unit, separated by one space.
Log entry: 50.3864 kL
